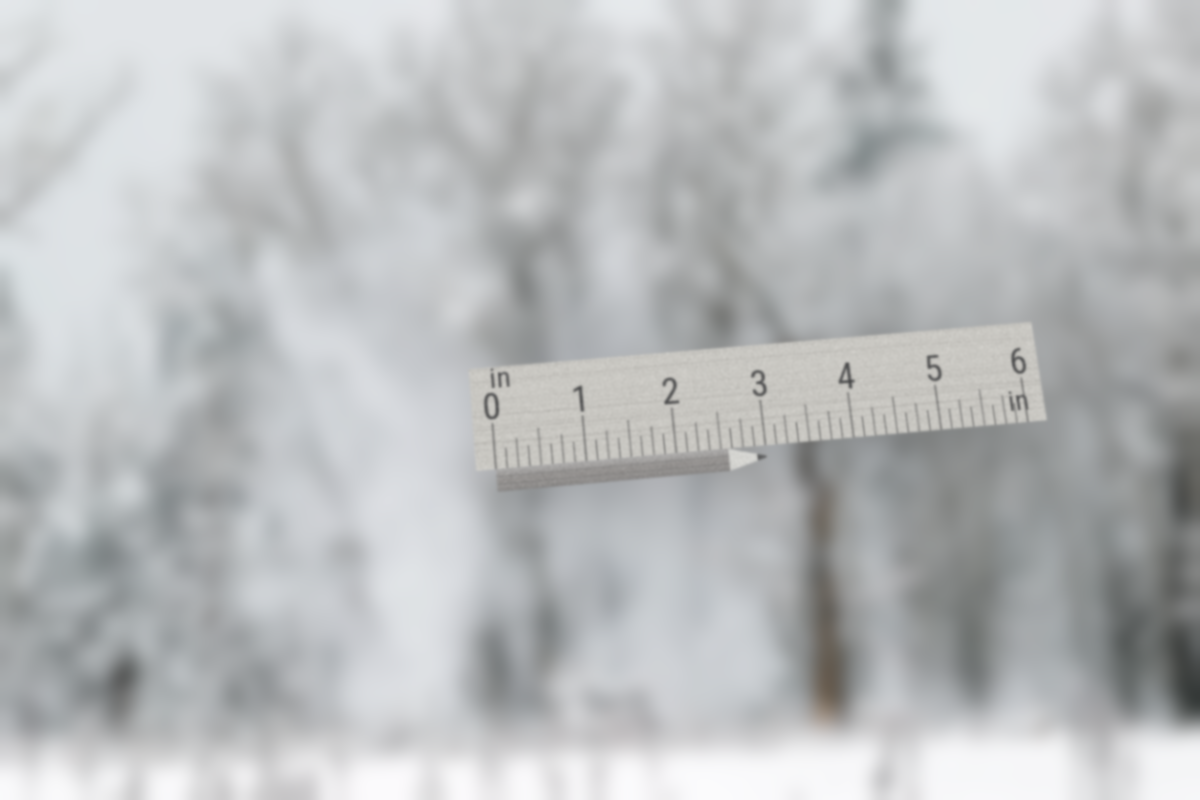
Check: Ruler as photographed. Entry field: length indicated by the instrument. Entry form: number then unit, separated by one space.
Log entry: 3 in
